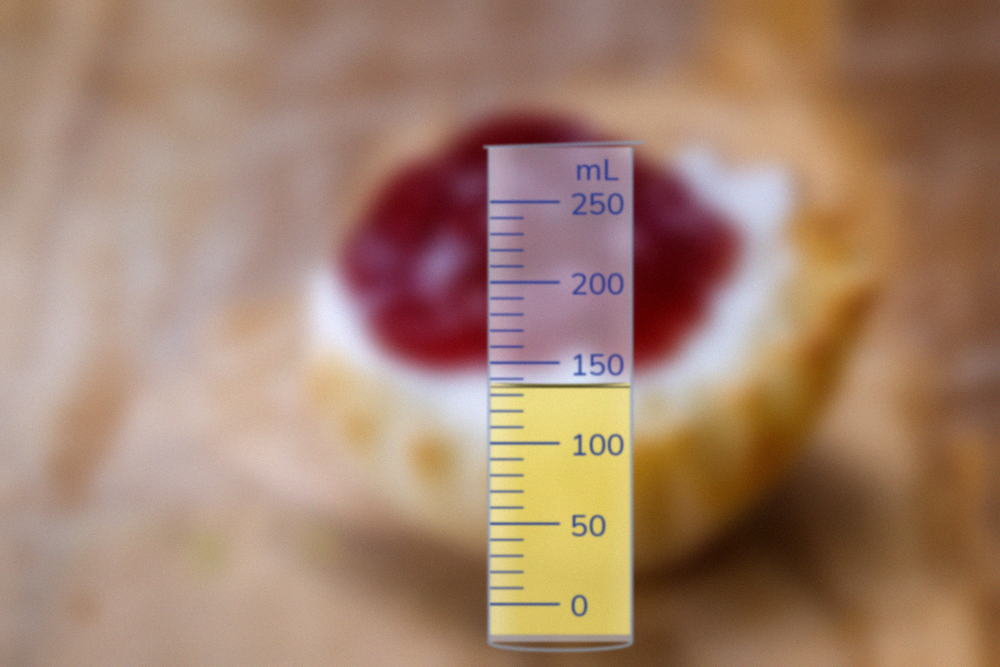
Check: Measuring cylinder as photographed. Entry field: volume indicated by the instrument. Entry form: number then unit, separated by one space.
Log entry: 135 mL
